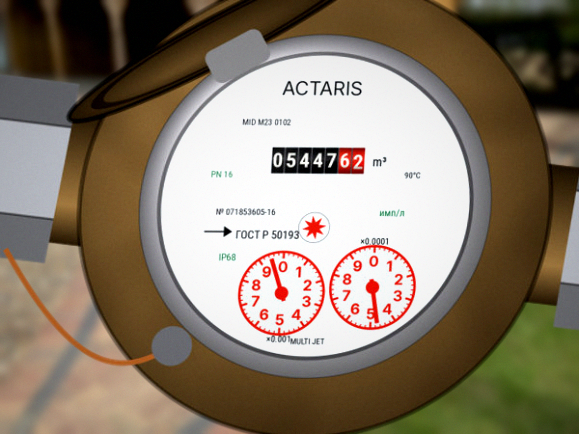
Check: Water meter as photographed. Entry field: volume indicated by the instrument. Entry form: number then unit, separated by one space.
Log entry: 5447.6194 m³
